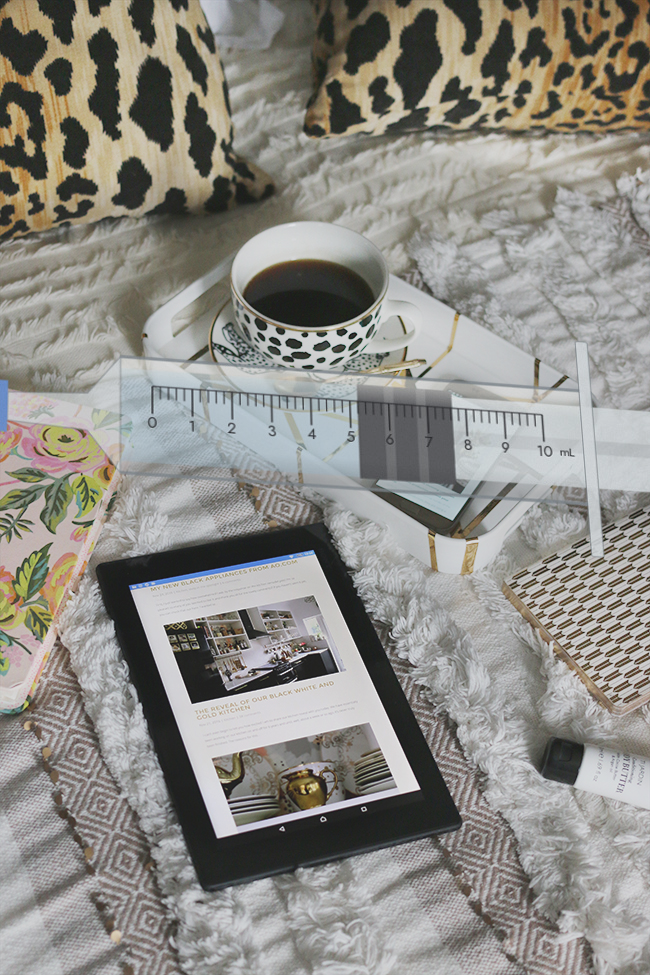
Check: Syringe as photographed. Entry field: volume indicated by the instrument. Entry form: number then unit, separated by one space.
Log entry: 5.2 mL
